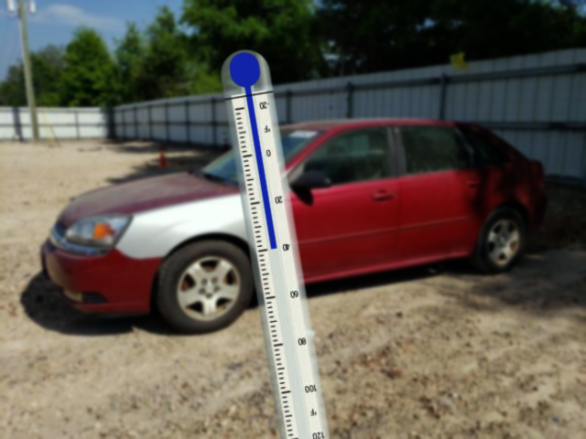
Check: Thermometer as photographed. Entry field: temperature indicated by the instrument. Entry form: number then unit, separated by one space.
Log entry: 40 °F
